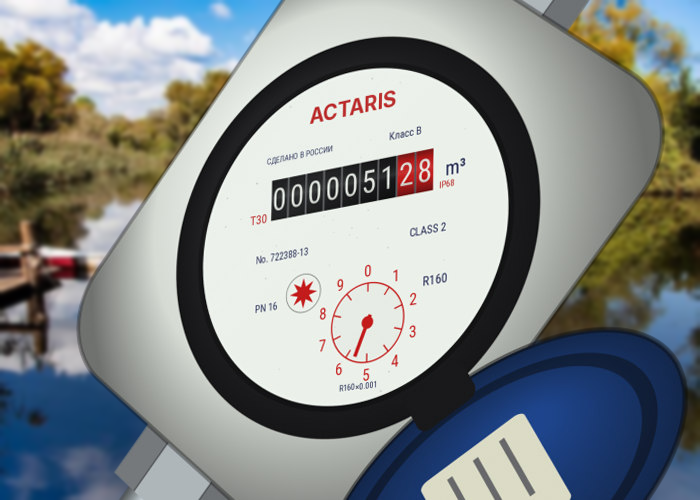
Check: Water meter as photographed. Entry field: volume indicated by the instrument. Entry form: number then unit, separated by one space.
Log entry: 51.285 m³
